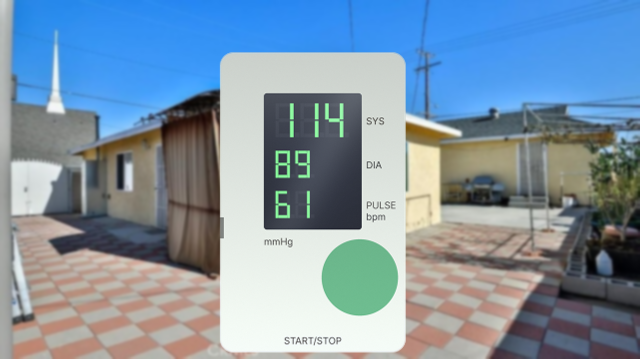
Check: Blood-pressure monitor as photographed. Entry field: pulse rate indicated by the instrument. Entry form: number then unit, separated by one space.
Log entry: 61 bpm
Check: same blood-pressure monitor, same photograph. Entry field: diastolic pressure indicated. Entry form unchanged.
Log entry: 89 mmHg
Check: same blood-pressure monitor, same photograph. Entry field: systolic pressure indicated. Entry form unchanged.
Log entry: 114 mmHg
